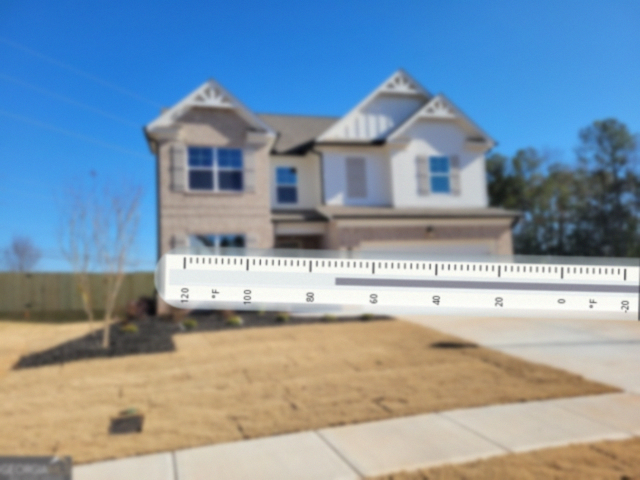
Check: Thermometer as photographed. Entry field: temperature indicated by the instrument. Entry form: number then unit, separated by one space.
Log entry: 72 °F
